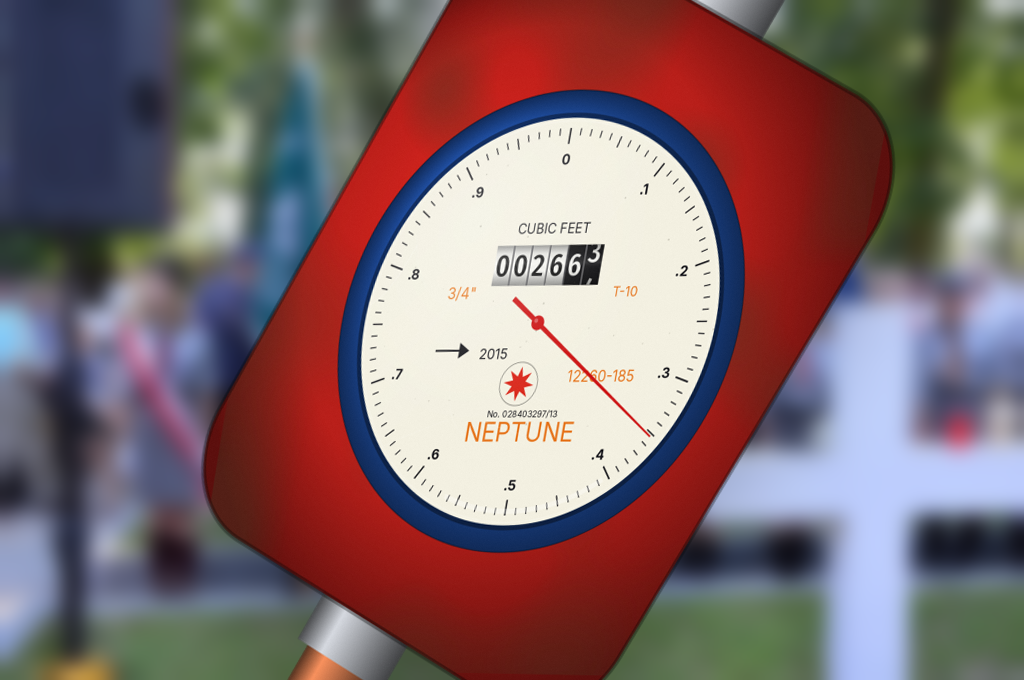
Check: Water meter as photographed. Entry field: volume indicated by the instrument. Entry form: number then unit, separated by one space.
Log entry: 2663.35 ft³
